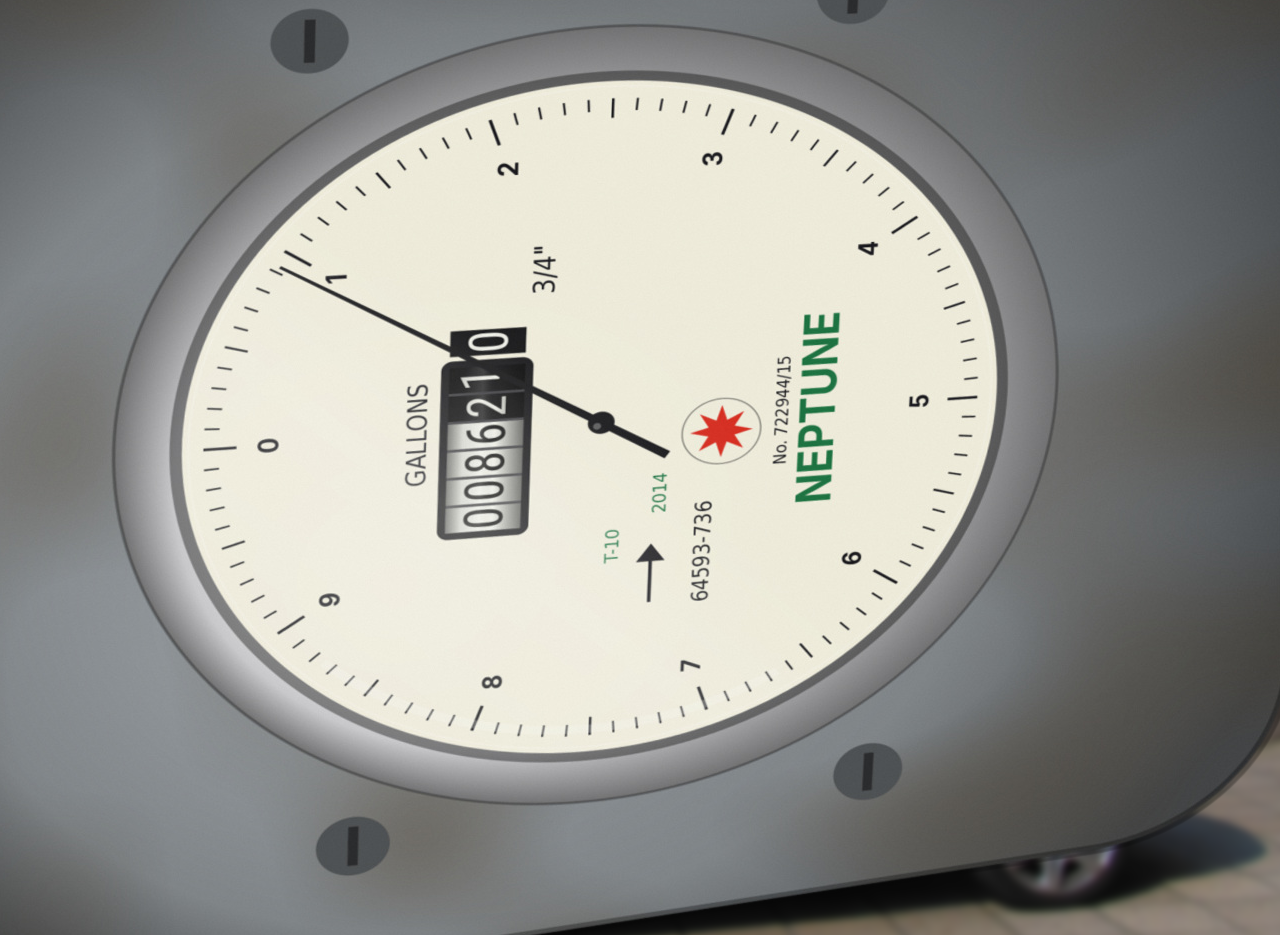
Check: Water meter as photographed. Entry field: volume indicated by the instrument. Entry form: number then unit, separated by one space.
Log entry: 86210.9 gal
